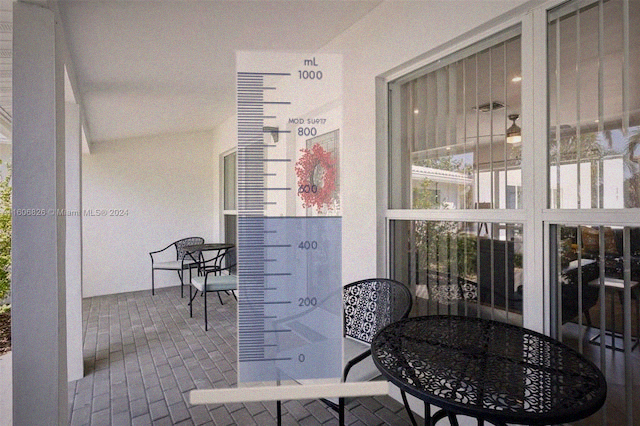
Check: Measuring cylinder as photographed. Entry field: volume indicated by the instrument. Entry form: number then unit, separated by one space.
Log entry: 500 mL
